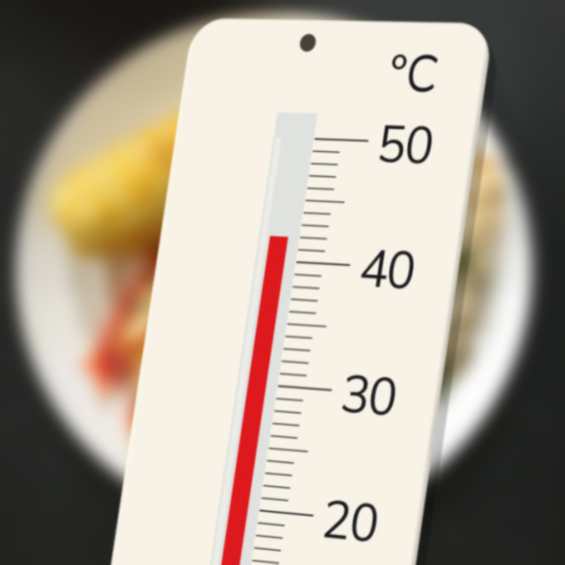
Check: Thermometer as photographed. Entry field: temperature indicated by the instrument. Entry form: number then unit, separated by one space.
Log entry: 42 °C
